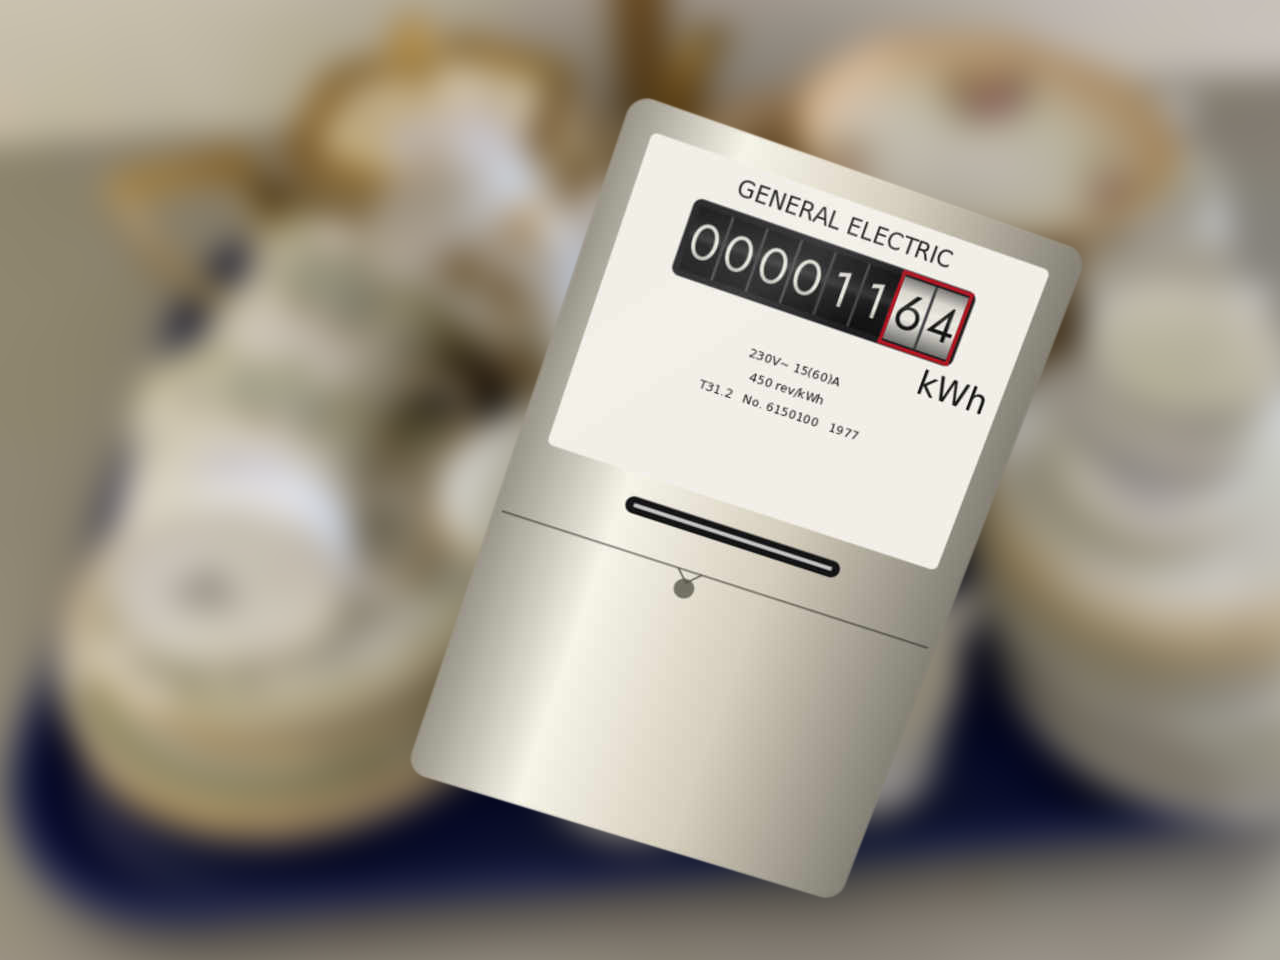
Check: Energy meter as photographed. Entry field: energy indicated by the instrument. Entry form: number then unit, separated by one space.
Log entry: 11.64 kWh
